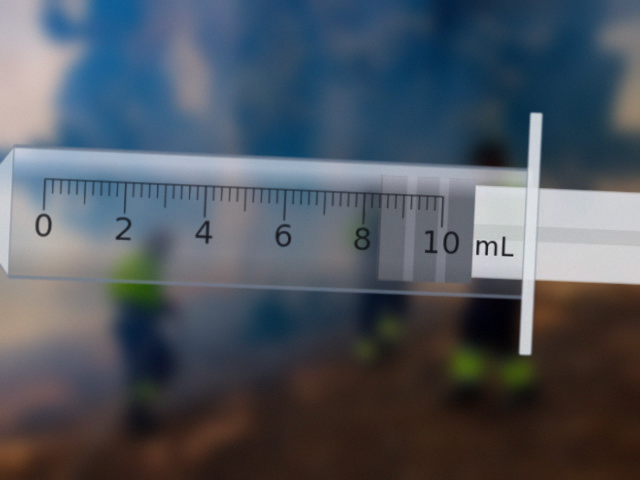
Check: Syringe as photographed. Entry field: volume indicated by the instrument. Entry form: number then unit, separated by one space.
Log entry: 8.4 mL
